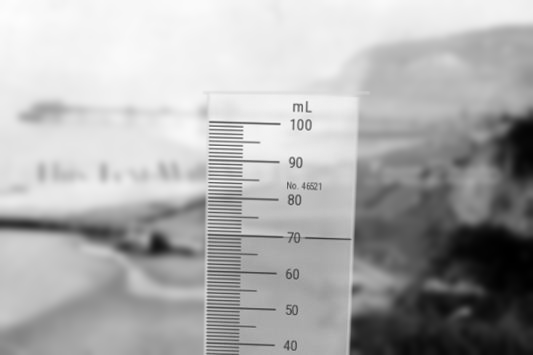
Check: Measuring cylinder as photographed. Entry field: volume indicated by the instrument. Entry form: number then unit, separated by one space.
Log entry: 70 mL
